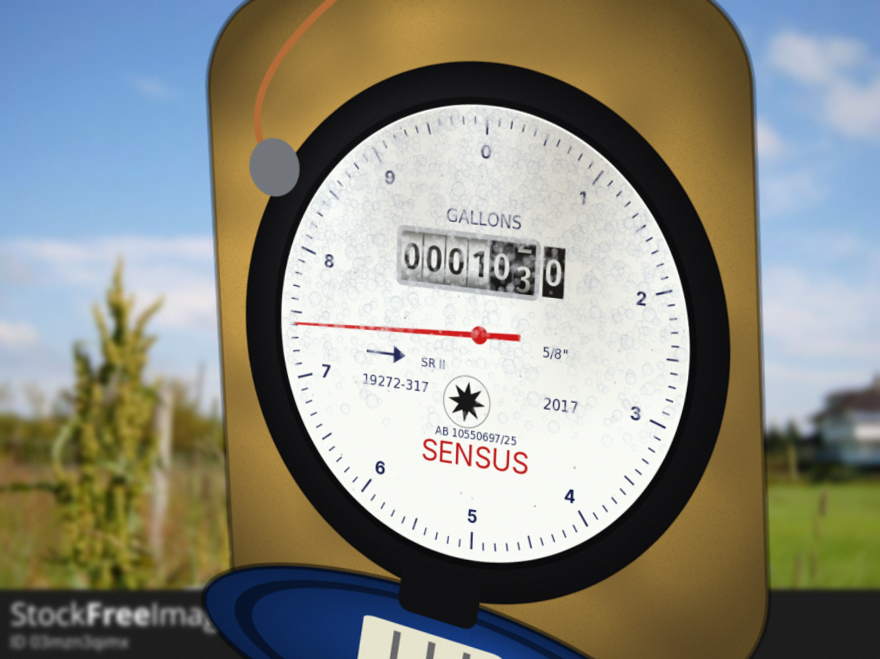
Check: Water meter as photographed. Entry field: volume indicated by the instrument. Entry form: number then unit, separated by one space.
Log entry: 1027.4 gal
